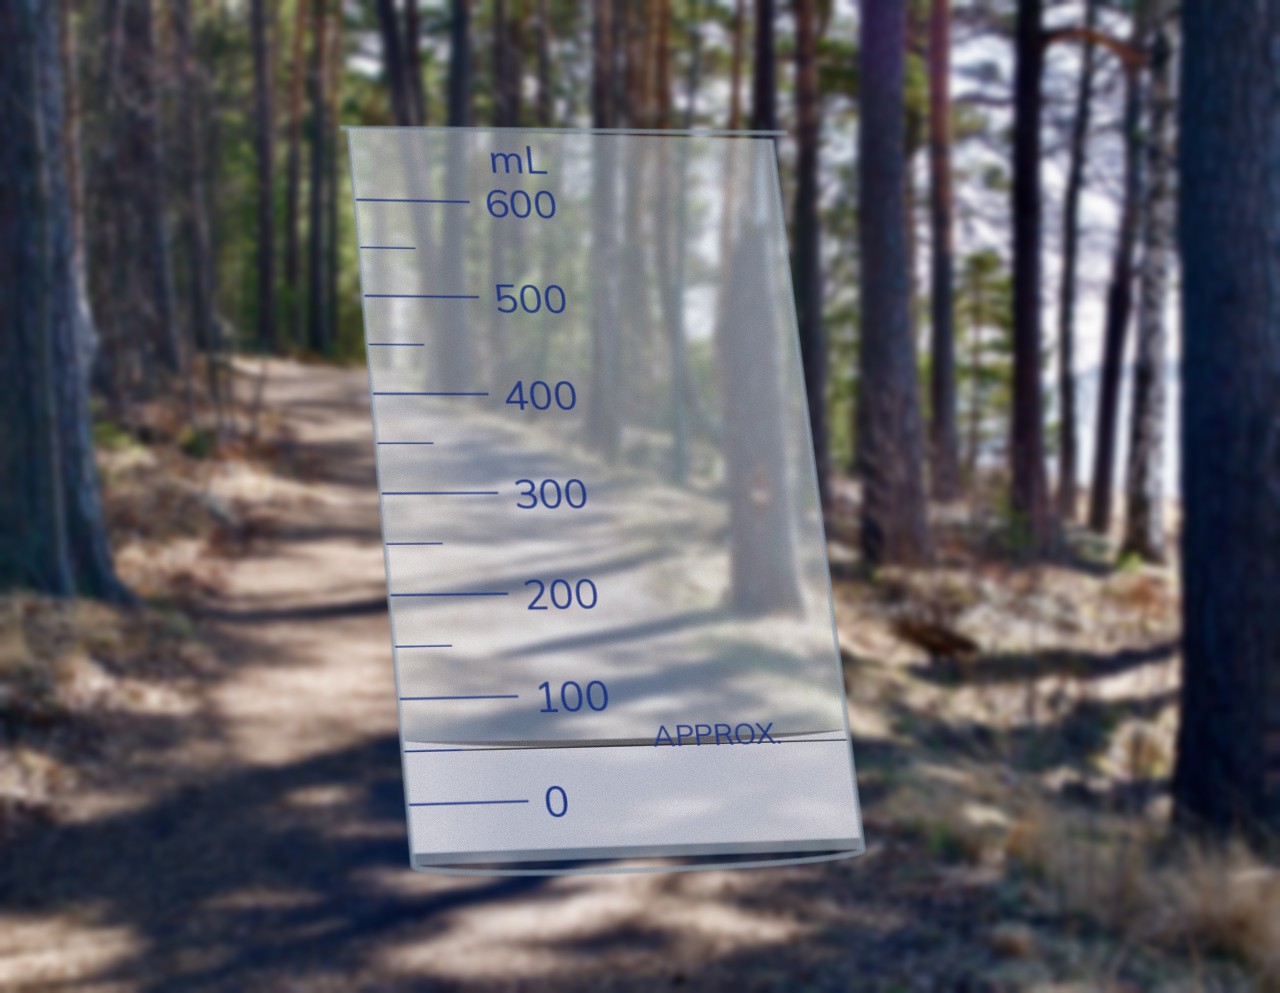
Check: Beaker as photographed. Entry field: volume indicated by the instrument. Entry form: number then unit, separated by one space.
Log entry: 50 mL
